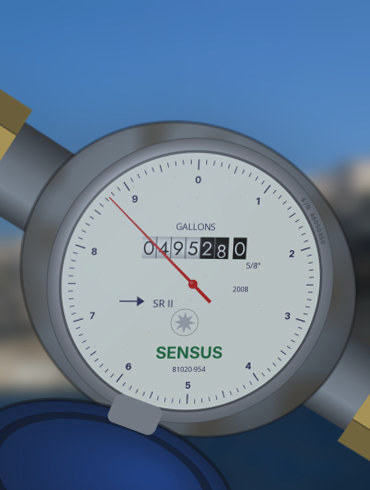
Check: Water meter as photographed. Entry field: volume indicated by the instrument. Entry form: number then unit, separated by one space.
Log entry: 495278.7 gal
